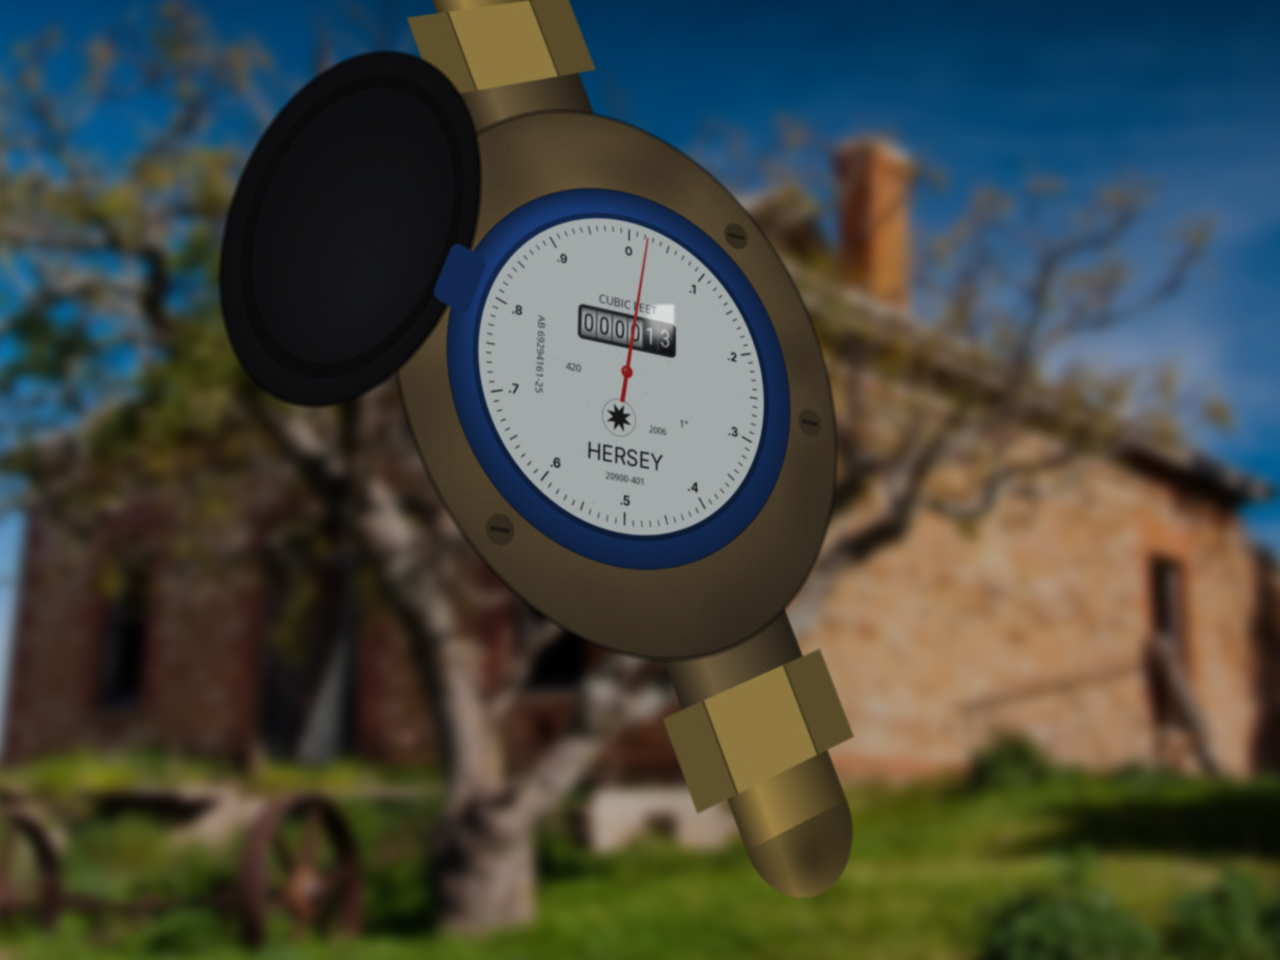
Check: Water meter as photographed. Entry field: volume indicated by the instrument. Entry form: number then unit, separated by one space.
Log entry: 13.02 ft³
